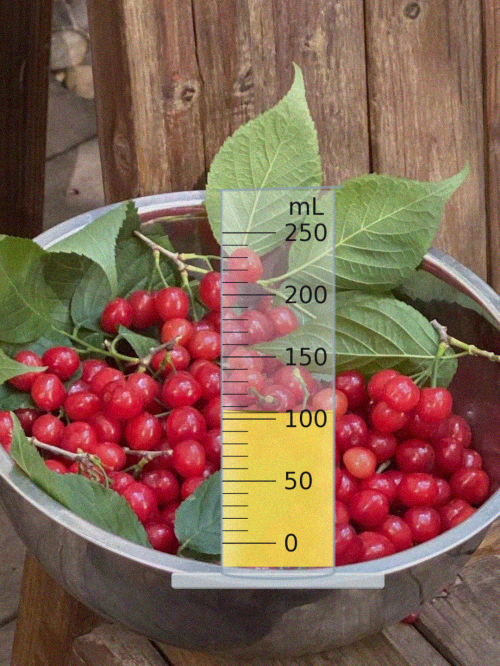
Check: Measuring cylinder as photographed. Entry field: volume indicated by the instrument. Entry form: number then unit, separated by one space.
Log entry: 105 mL
